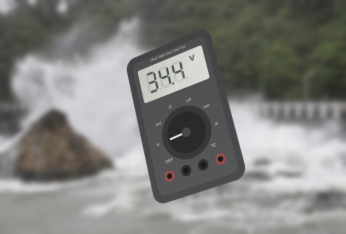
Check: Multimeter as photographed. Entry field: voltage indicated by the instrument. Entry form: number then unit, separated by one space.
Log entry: 34.4 V
